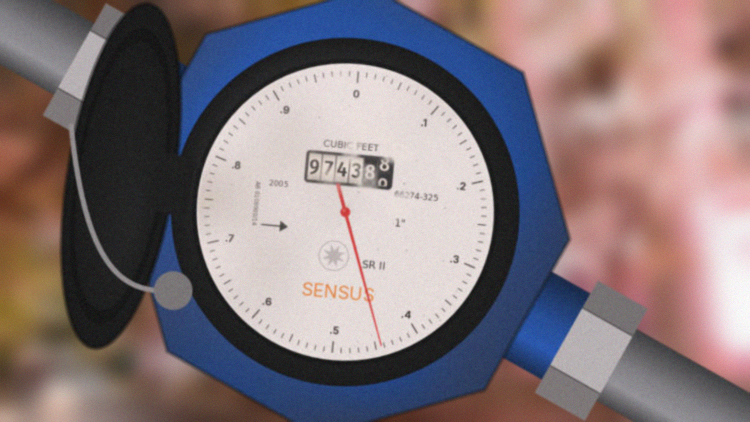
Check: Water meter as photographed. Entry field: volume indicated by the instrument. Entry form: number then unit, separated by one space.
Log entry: 974388.44 ft³
